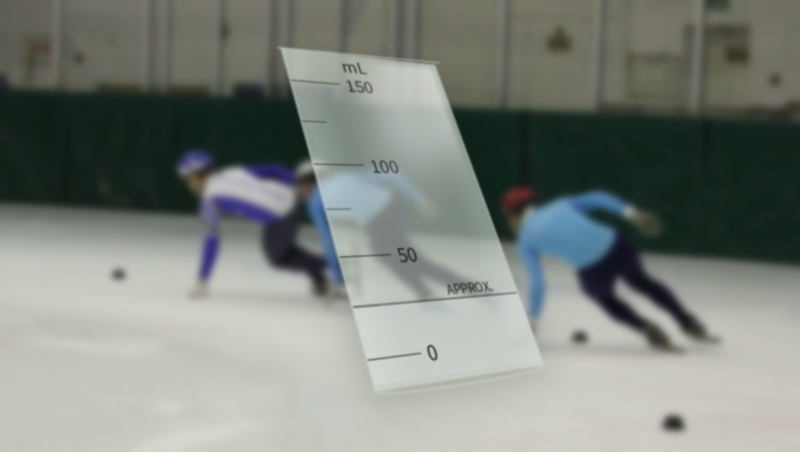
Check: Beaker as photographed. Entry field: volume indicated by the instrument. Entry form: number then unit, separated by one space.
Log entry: 25 mL
